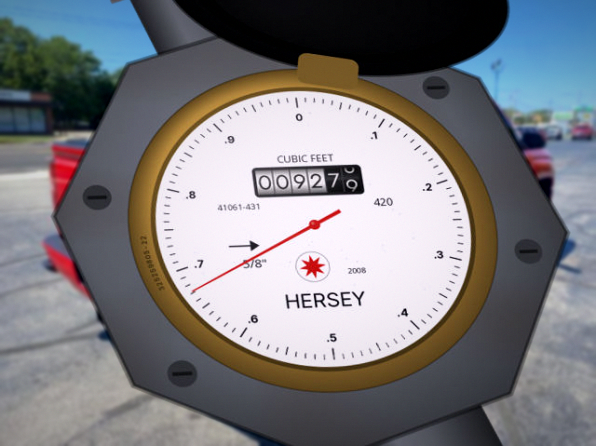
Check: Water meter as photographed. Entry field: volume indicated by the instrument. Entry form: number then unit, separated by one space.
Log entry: 9278.67 ft³
